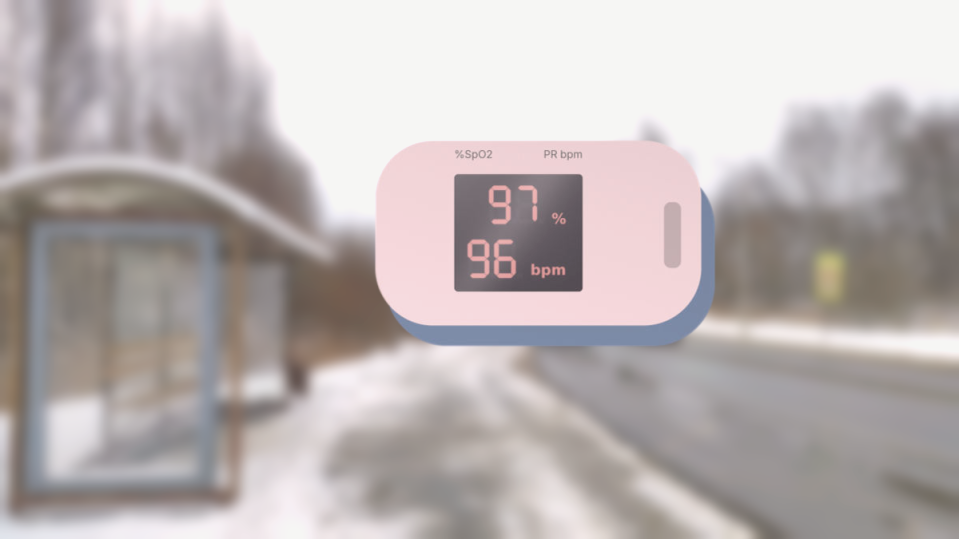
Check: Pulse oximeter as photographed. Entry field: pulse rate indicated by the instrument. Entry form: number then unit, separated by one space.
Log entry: 96 bpm
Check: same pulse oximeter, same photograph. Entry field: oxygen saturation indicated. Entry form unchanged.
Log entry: 97 %
